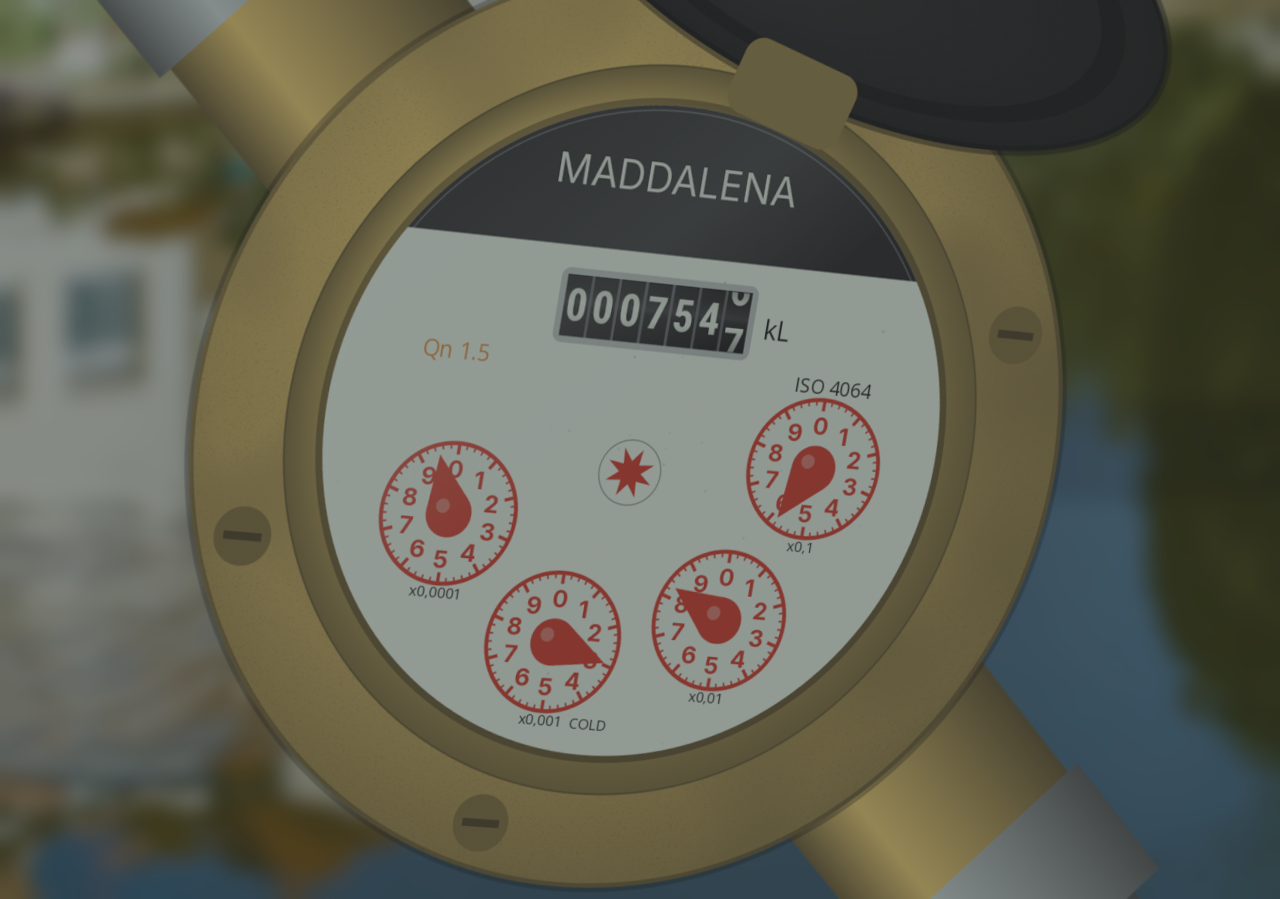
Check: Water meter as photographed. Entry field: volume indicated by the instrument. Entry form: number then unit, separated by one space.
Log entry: 7546.5829 kL
